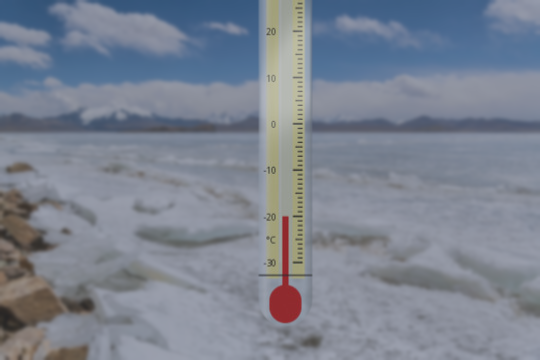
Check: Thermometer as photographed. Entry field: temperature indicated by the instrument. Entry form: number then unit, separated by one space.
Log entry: -20 °C
